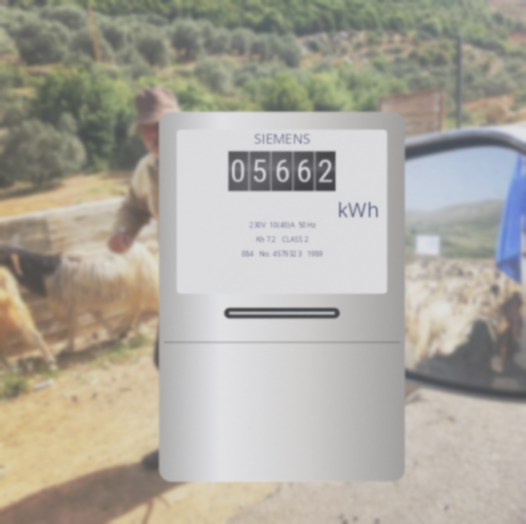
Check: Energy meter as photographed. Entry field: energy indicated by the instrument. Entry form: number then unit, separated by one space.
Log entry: 5662 kWh
